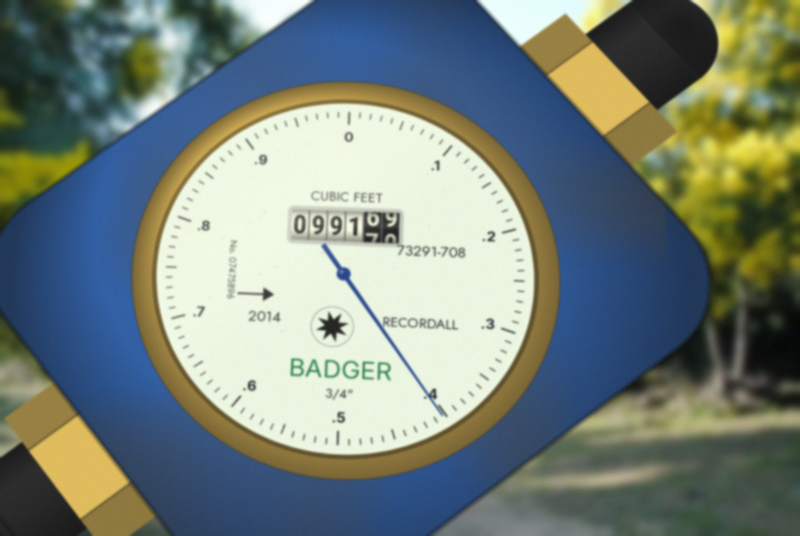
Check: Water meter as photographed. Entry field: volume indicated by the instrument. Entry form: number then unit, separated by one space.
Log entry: 99169.40 ft³
